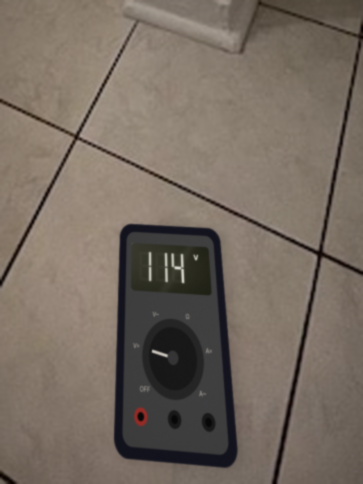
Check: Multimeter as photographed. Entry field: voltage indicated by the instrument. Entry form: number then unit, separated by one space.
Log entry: 114 V
